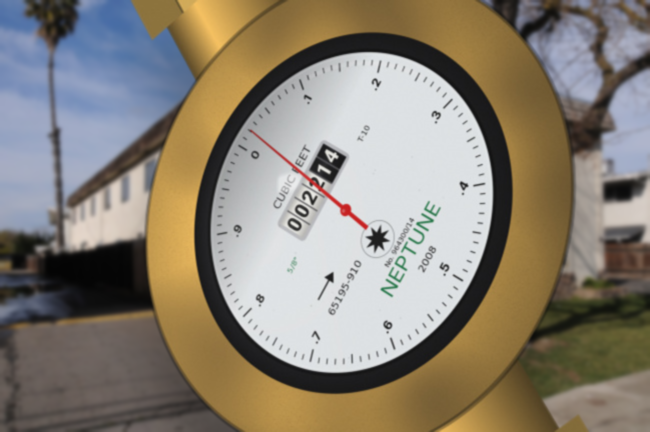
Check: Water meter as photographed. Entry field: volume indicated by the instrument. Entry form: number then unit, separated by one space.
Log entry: 2214.02 ft³
